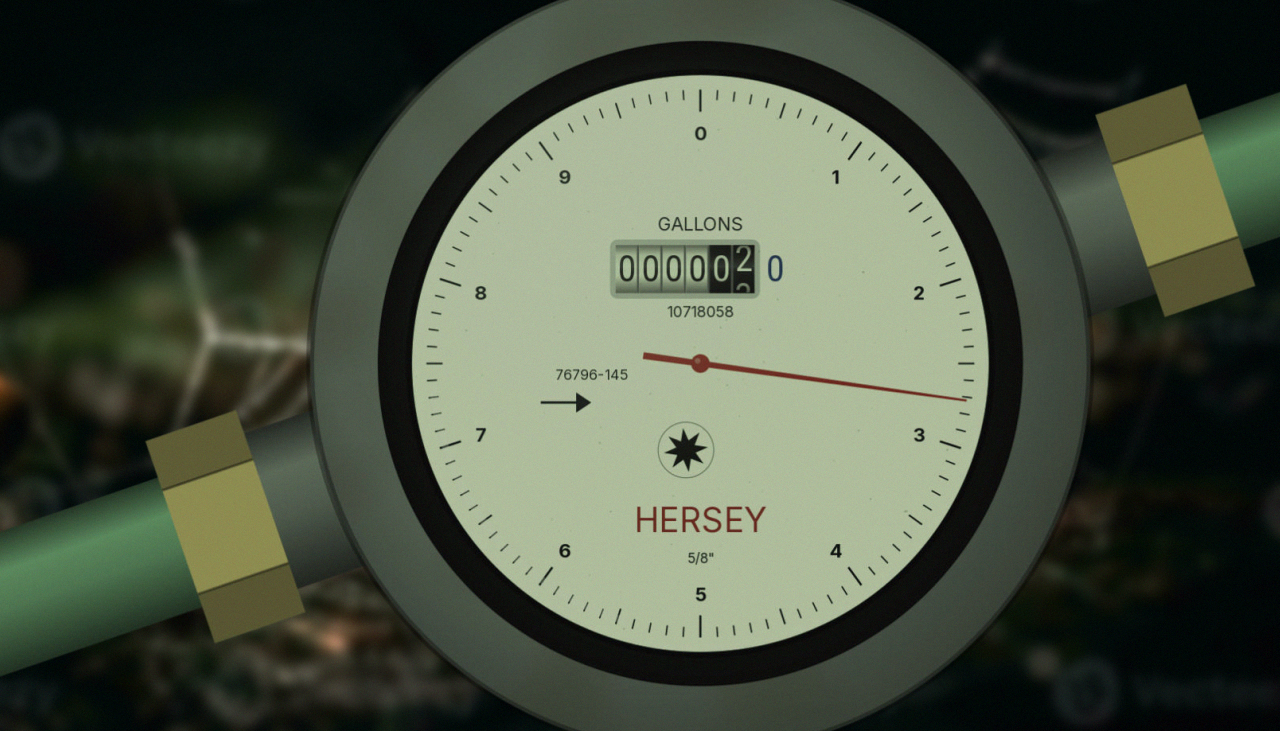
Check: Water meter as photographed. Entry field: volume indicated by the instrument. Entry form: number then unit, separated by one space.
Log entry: 22.7 gal
